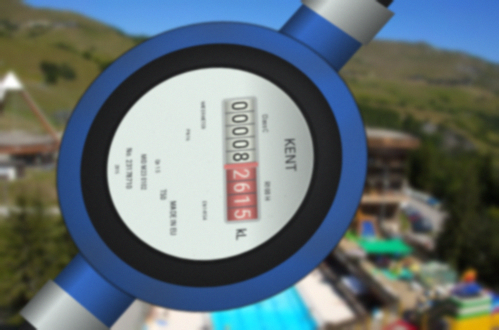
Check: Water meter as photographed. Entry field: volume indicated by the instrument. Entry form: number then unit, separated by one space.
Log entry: 8.2615 kL
